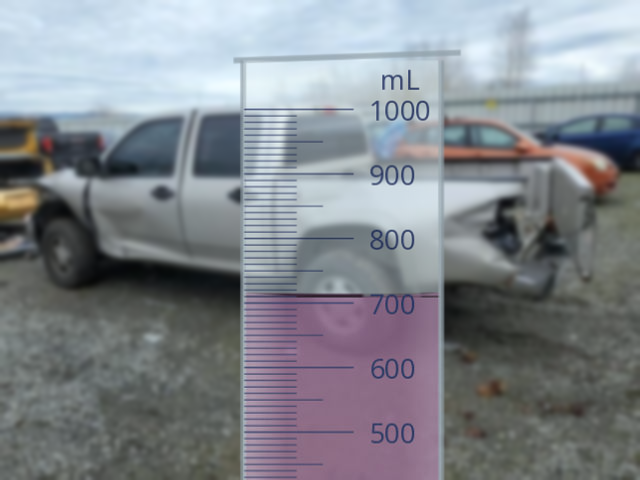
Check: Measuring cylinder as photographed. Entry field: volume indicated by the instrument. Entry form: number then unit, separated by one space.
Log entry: 710 mL
